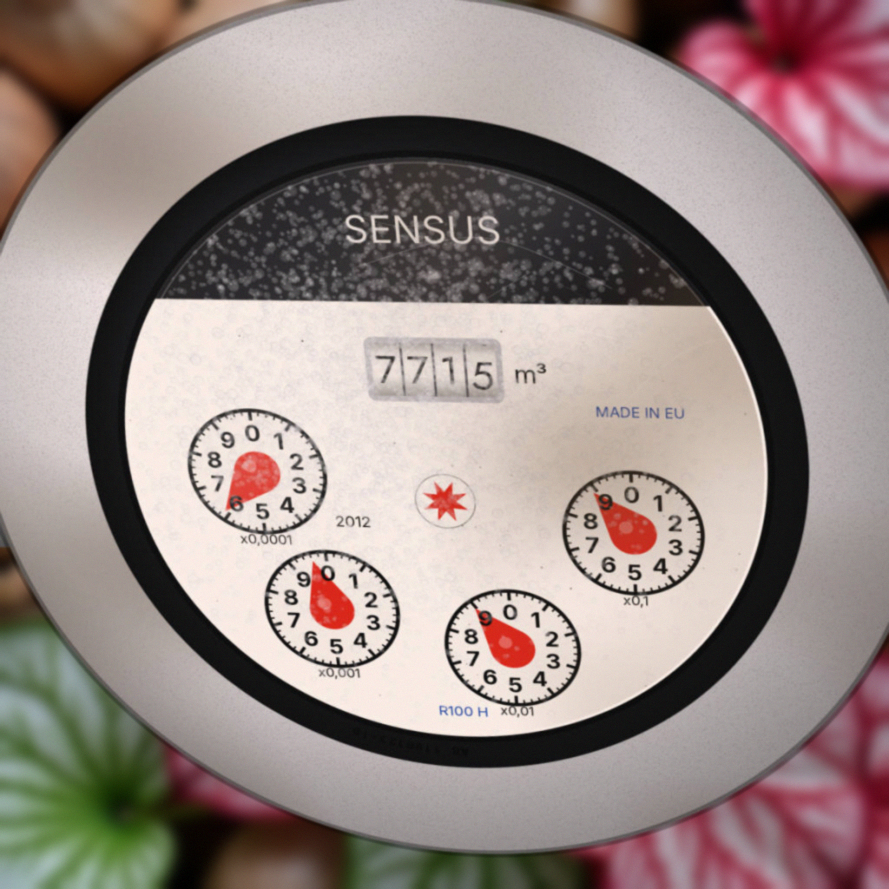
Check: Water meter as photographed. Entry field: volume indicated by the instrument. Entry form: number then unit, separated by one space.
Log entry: 7714.8896 m³
